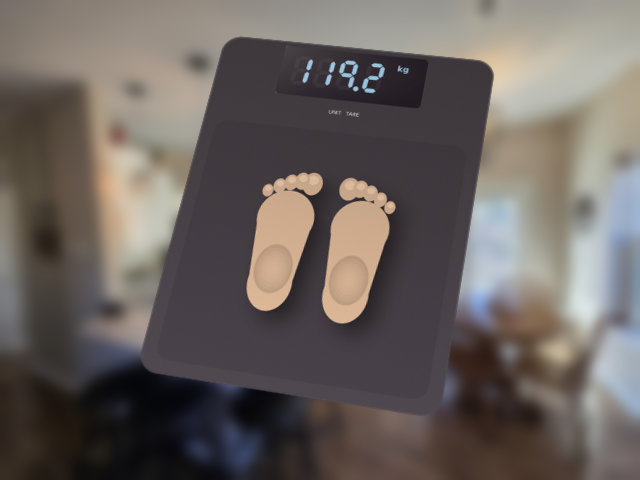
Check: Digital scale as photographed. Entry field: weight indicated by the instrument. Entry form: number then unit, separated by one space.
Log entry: 119.2 kg
